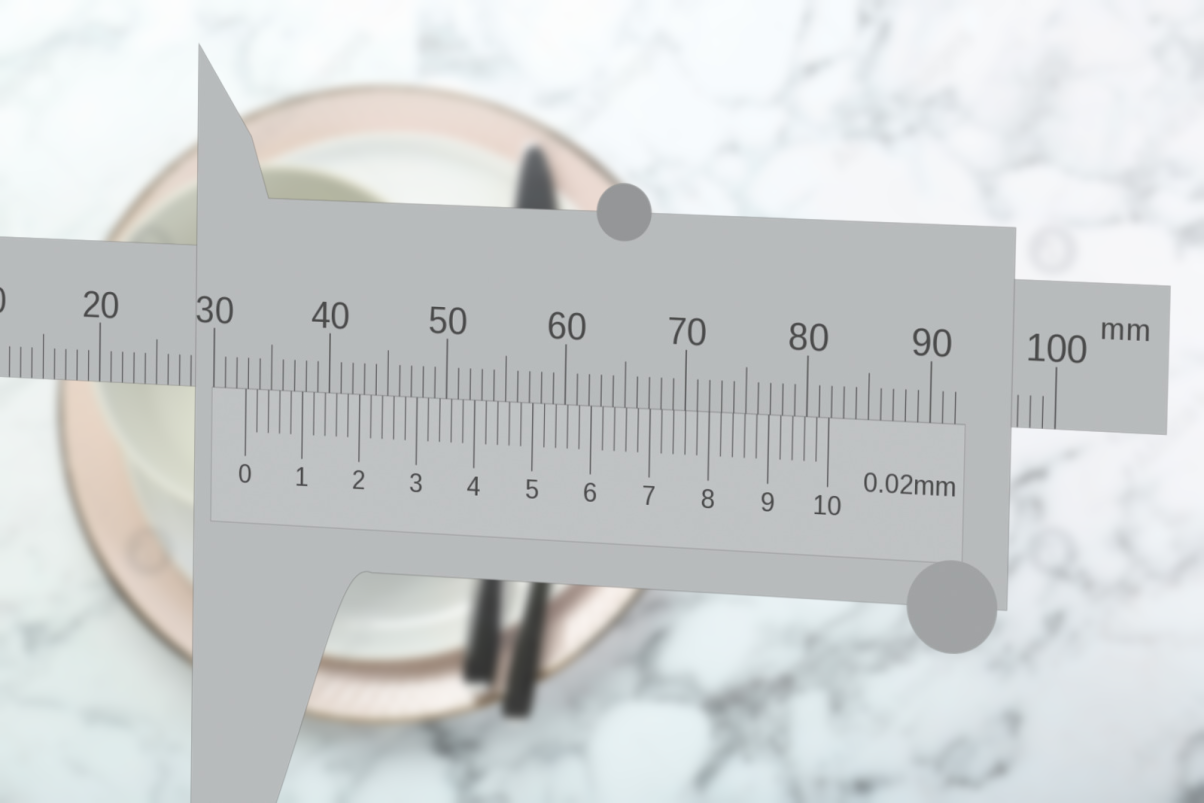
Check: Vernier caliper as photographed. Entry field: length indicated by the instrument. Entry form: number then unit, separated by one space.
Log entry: 32.8 mm
